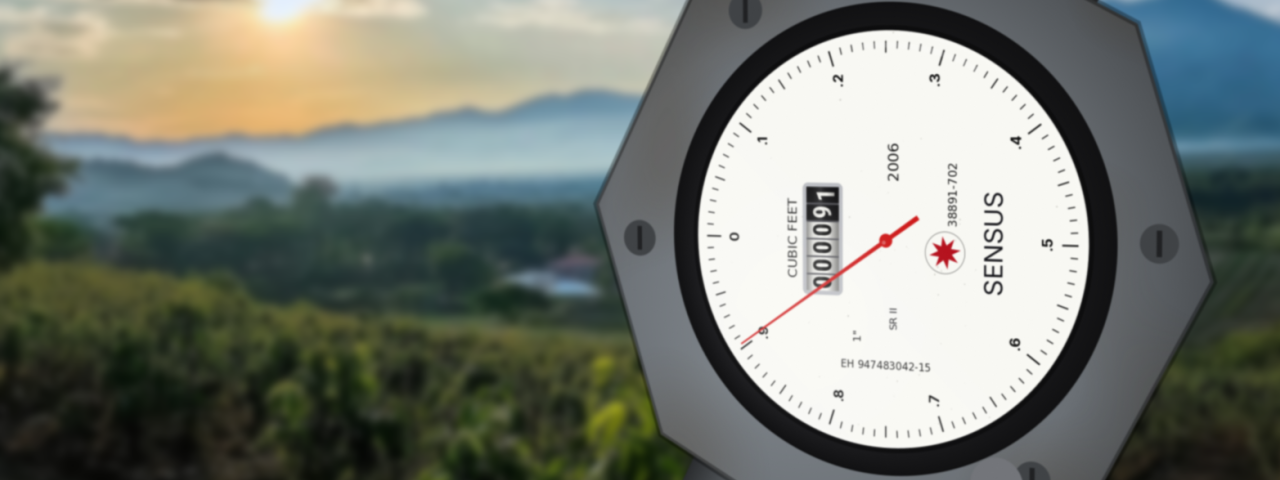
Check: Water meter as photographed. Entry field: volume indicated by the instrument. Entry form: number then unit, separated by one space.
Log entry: 90.90 ft³
